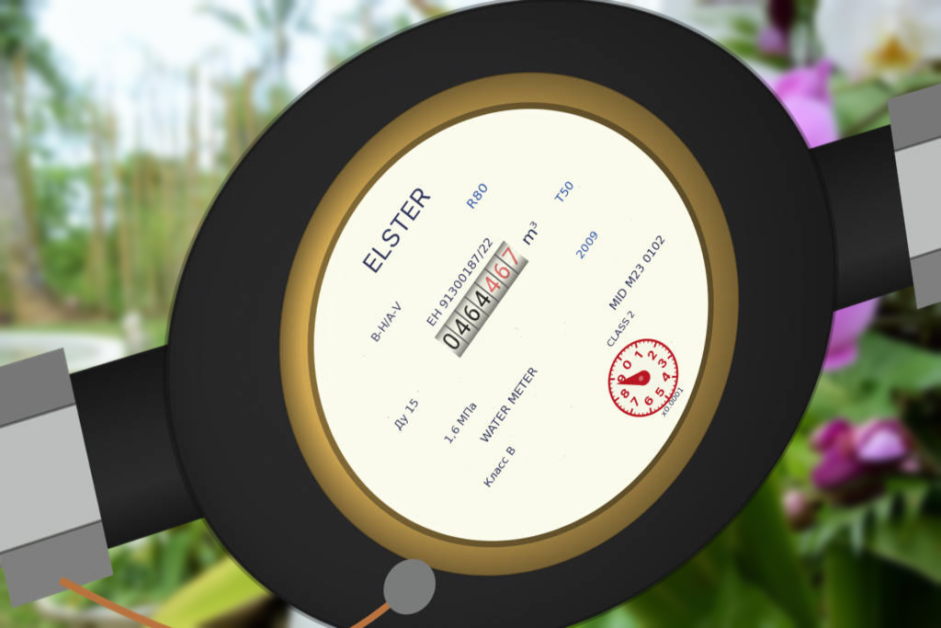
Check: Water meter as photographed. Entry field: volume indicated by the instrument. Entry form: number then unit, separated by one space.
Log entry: 464.4678 m³
